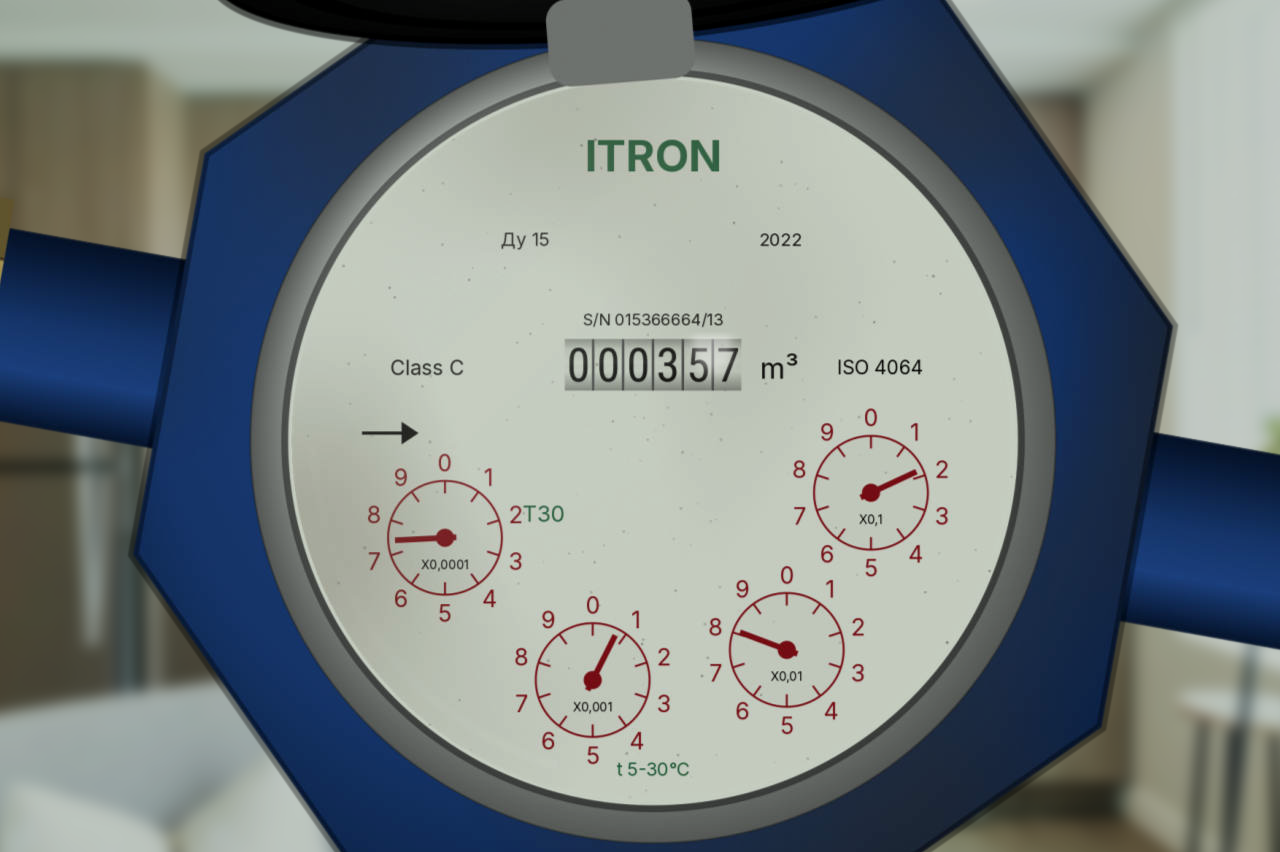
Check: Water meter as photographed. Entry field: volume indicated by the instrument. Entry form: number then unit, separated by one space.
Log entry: 357.1807 m³
